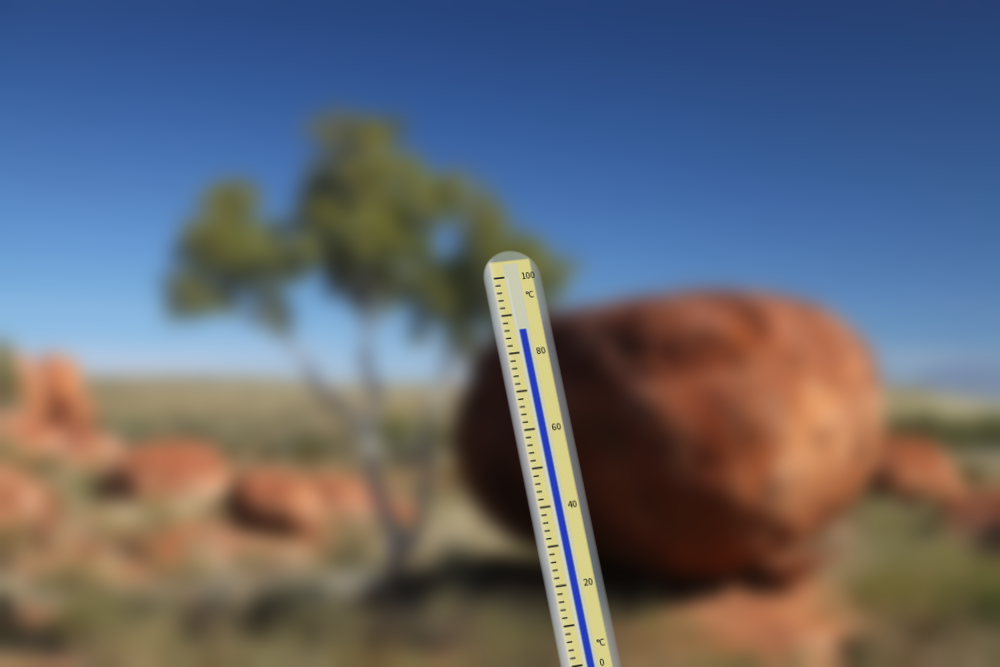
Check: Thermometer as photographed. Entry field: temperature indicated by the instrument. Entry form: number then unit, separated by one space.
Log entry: 86 °C
